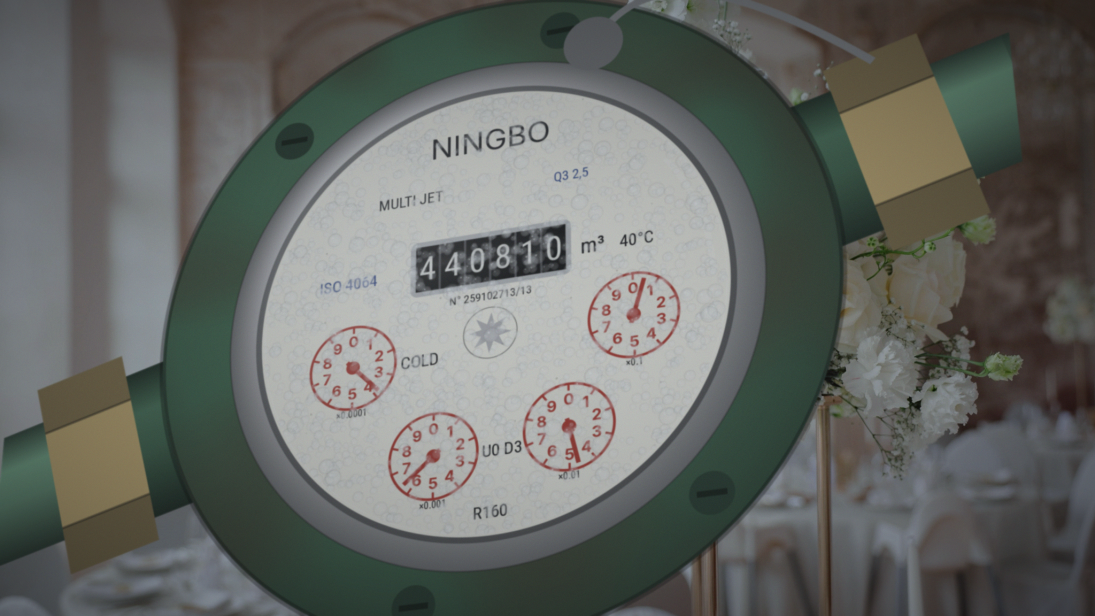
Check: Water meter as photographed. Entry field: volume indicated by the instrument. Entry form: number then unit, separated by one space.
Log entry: 440810.0463 m³
